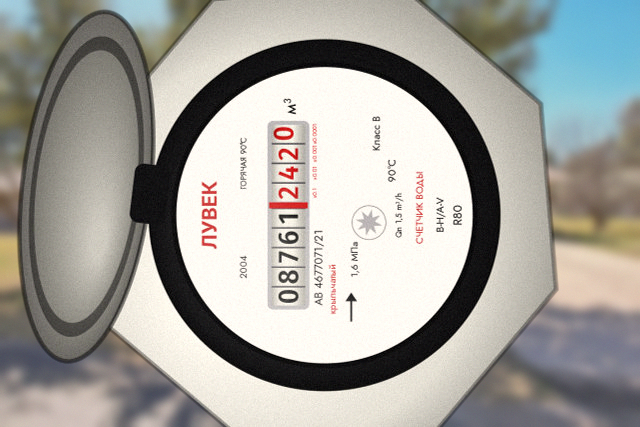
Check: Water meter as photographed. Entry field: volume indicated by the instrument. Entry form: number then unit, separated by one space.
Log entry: 8761.2420 m³
